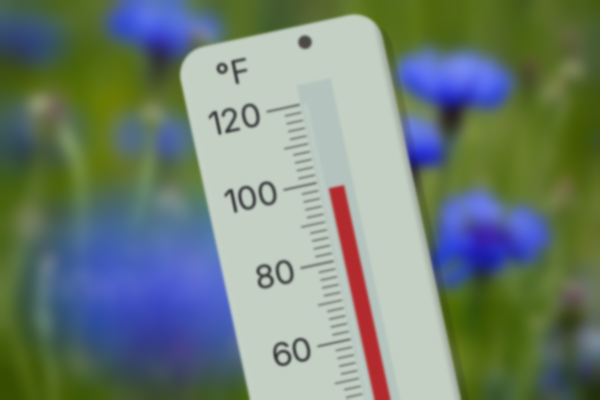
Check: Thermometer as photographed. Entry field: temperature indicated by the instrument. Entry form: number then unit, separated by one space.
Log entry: 98 °F
